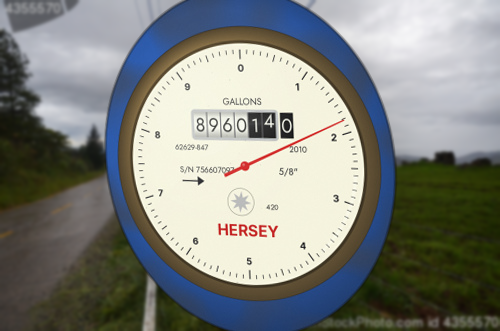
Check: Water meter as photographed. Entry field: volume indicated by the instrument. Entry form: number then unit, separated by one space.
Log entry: 8960141.8 gal
